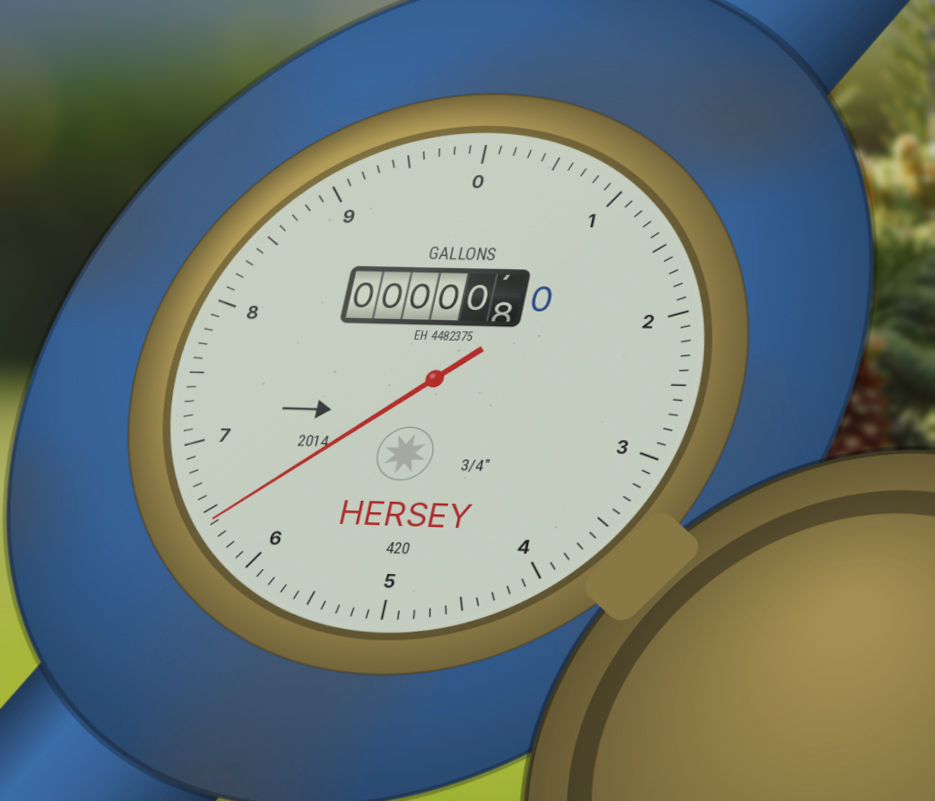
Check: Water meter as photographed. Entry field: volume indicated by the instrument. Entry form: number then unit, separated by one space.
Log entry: 76.4 gal
